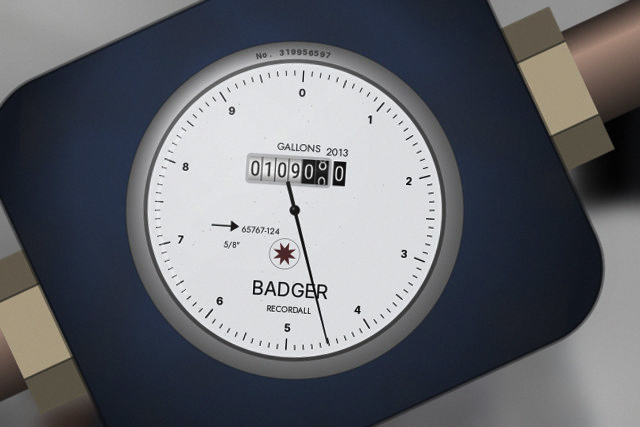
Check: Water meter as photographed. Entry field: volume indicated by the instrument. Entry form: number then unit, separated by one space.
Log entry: 109084.5 gal
